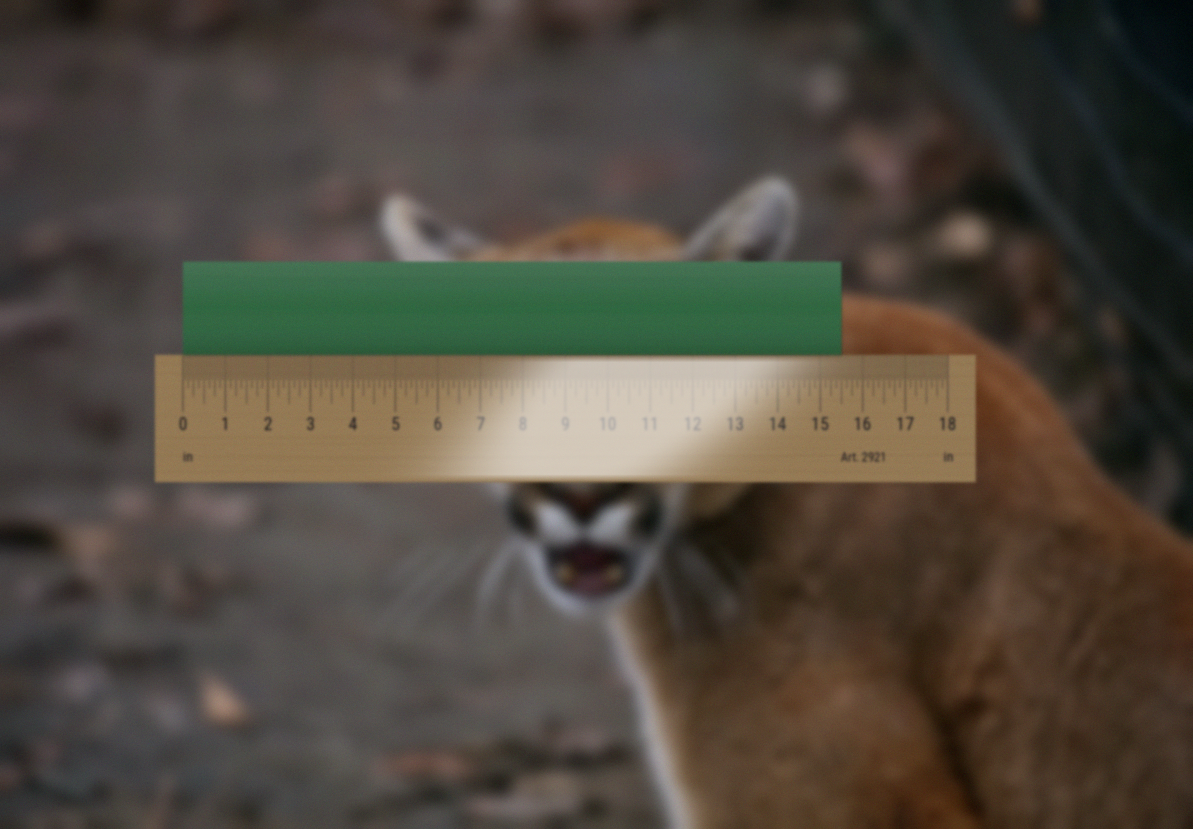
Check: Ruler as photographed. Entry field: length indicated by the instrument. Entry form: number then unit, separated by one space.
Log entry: 15.5 in
